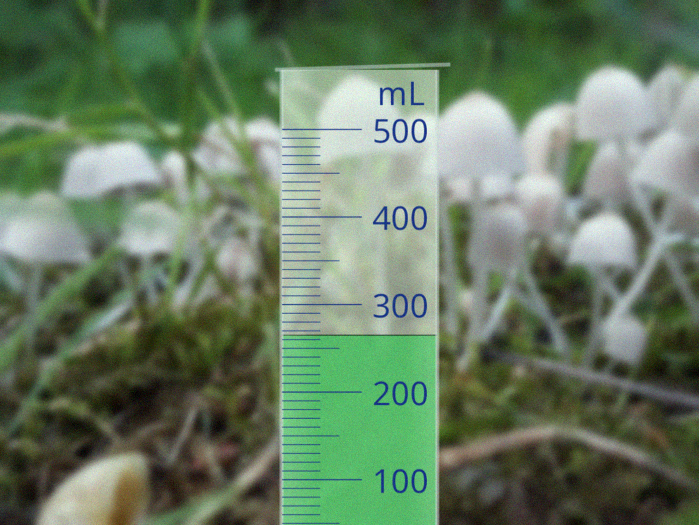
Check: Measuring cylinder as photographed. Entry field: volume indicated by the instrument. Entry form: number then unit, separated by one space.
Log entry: 265 mL
